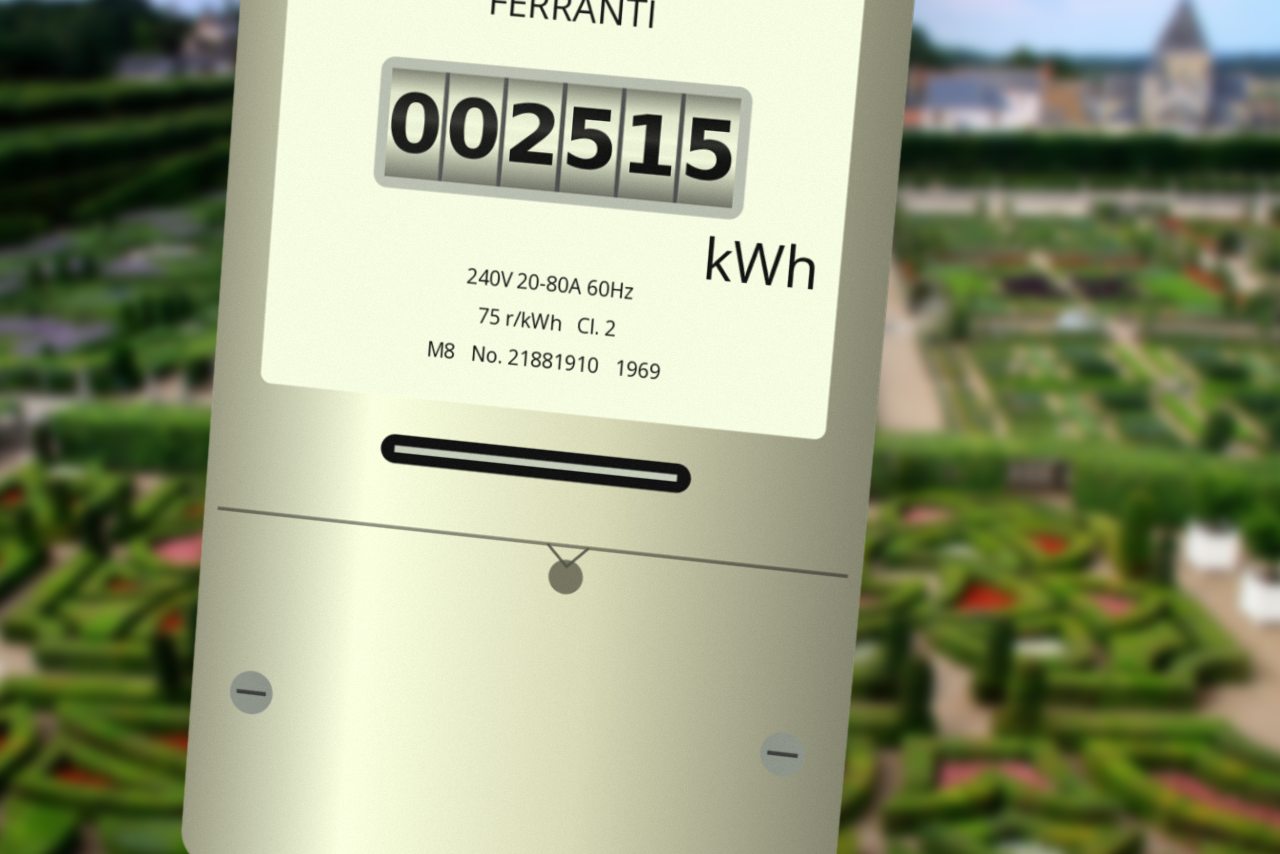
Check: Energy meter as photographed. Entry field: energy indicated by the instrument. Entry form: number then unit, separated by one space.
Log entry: 2515 kWh
